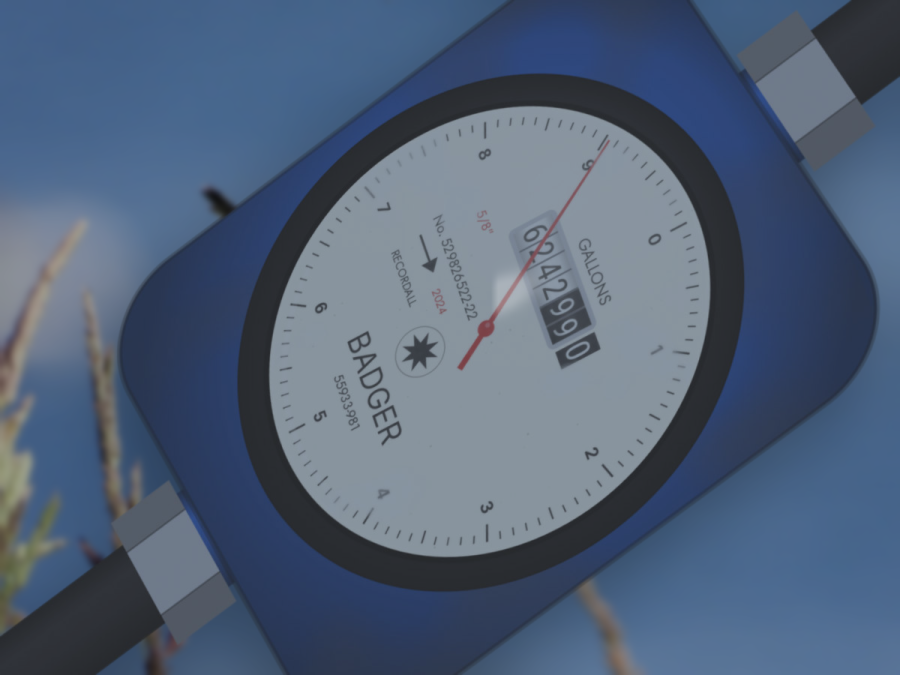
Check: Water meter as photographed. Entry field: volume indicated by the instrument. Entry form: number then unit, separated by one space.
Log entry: 6242989.0 gal
